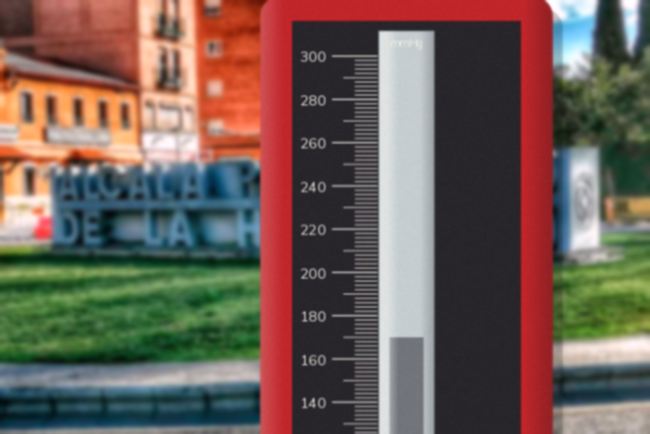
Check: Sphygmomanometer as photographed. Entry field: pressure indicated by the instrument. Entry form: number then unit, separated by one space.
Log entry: 170 mmHg
